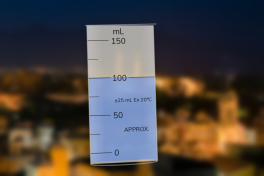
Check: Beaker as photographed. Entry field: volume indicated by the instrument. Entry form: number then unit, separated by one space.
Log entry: 100 mL
